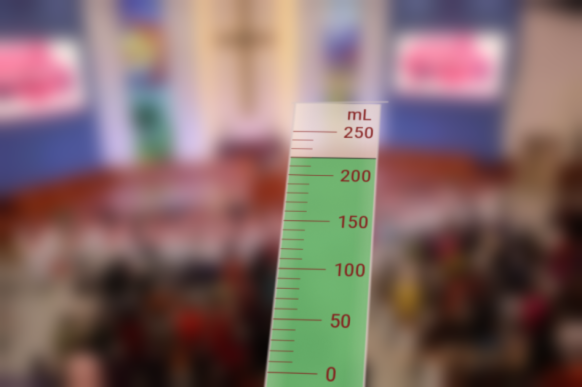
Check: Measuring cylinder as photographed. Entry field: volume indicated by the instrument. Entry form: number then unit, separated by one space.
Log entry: 220 mL
